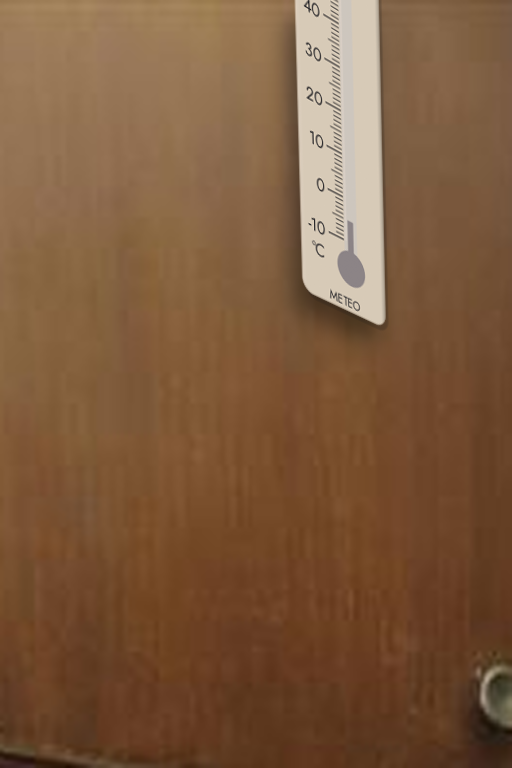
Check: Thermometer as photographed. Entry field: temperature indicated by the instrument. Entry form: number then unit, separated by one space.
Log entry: -5 °C
